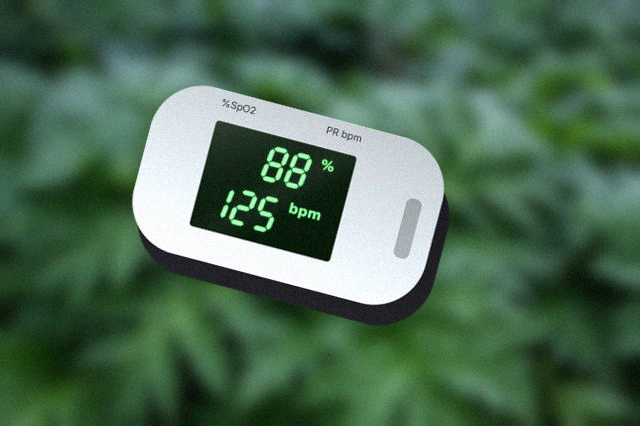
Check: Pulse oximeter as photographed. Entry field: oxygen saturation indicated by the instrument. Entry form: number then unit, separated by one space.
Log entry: 88 %
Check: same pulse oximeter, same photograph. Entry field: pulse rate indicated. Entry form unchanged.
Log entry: 125 bpm
